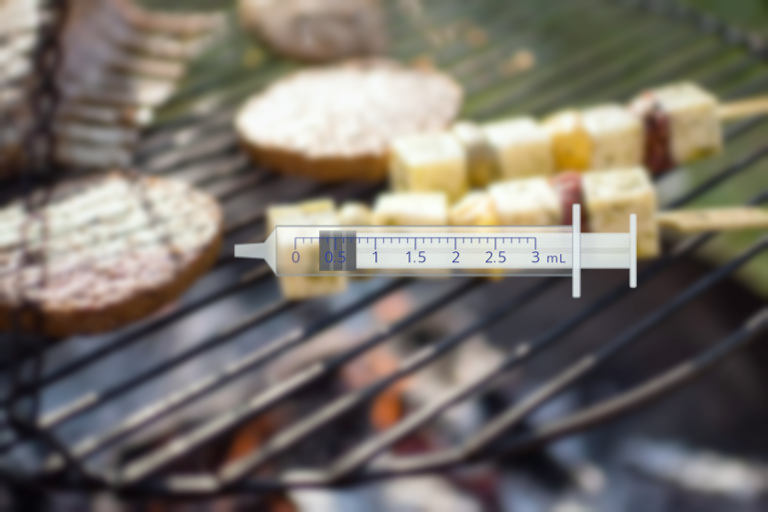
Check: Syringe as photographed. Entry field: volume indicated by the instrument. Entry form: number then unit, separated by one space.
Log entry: 0.3 mL
